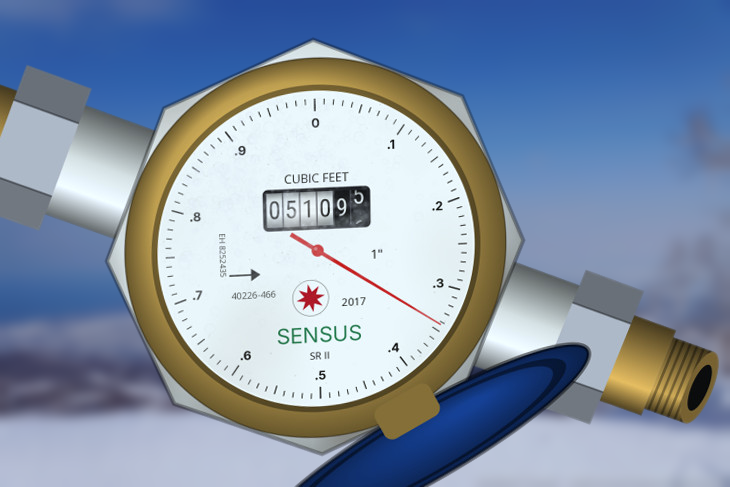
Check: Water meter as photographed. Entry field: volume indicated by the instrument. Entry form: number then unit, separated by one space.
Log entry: 51095.34 ft³
